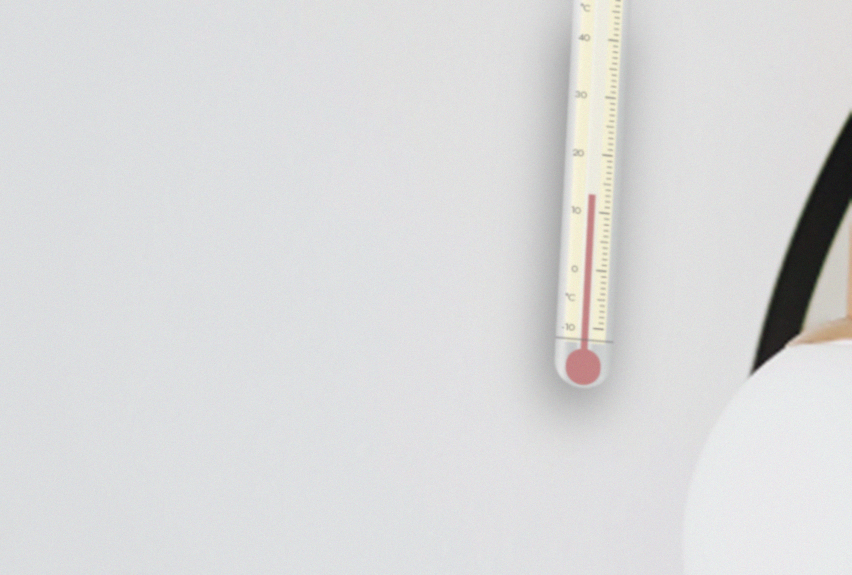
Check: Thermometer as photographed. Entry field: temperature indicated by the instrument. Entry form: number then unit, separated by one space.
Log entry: 13 °C
